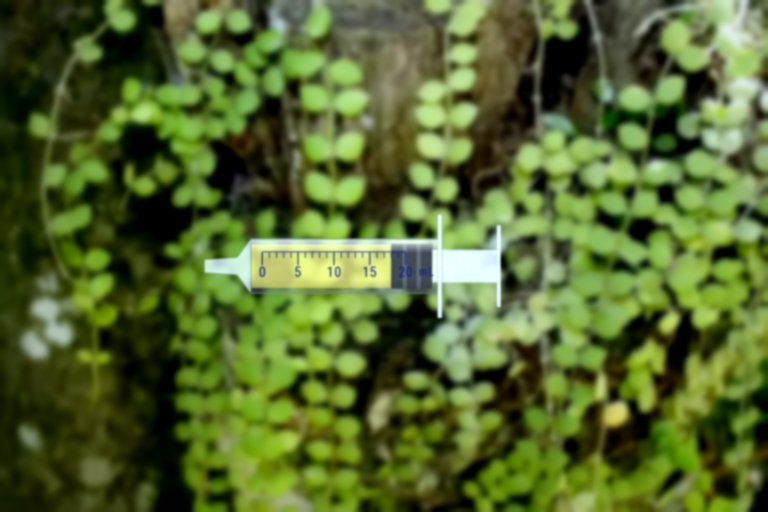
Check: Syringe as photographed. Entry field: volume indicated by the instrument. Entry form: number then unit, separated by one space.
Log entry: 18 mL
